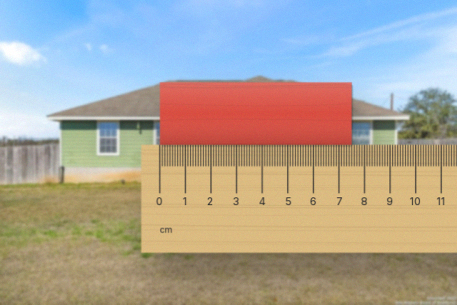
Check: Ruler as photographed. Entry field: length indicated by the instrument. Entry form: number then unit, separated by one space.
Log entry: 7.5 cm
